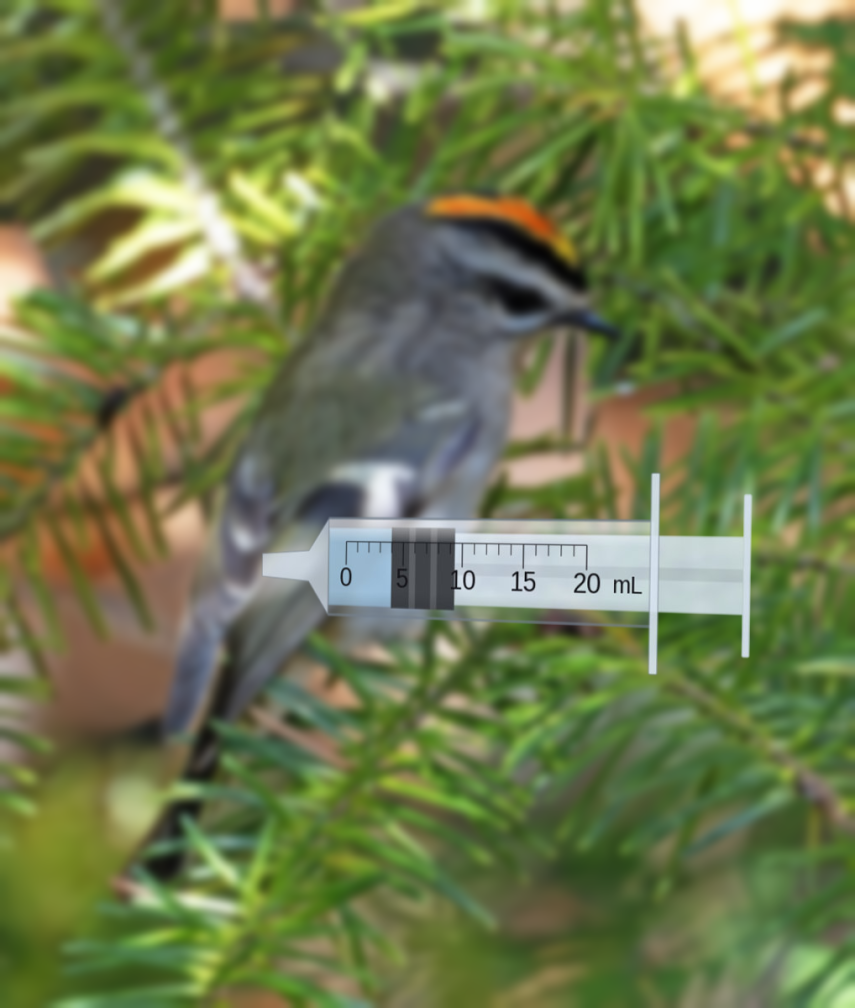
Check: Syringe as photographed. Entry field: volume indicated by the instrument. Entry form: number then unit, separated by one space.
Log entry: 4 mL
